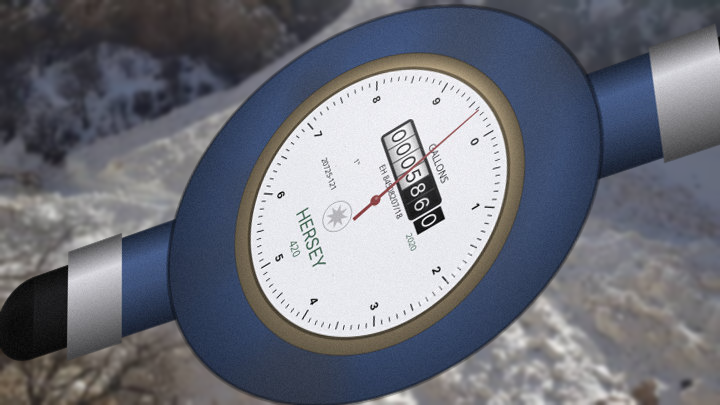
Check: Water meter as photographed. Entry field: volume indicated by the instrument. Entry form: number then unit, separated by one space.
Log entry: 5859.6 gal
